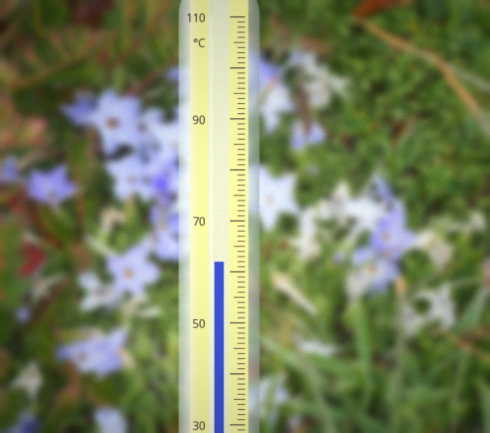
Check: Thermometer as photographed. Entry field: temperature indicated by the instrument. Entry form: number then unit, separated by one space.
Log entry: 62 °C
